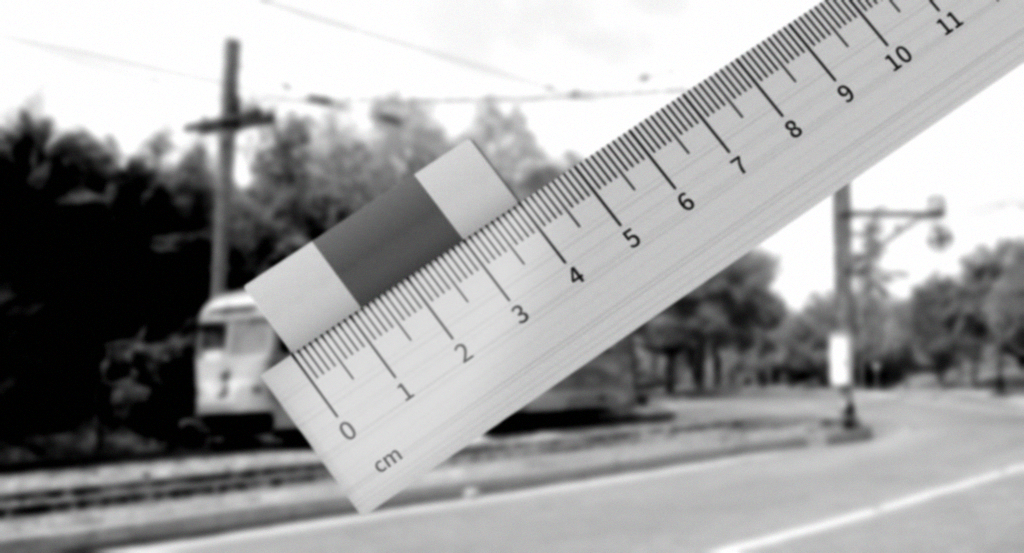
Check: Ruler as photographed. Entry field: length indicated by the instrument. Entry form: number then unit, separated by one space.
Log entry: 4 cm
